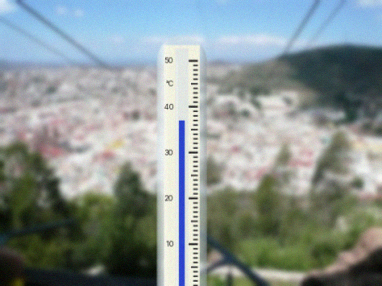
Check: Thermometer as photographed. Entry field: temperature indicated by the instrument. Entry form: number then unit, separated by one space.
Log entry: 37 °C
